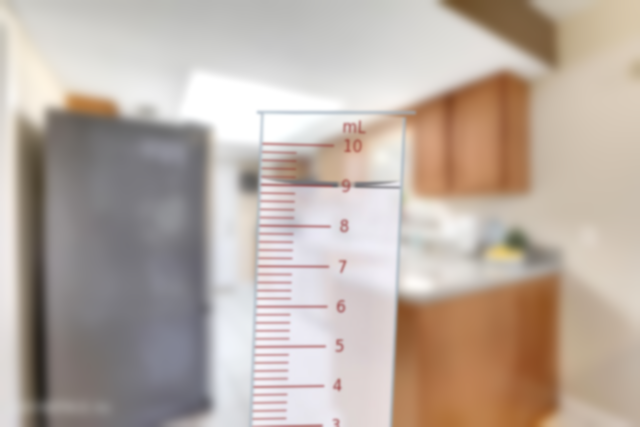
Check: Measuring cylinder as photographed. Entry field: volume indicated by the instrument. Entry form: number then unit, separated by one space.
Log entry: 9 mL
